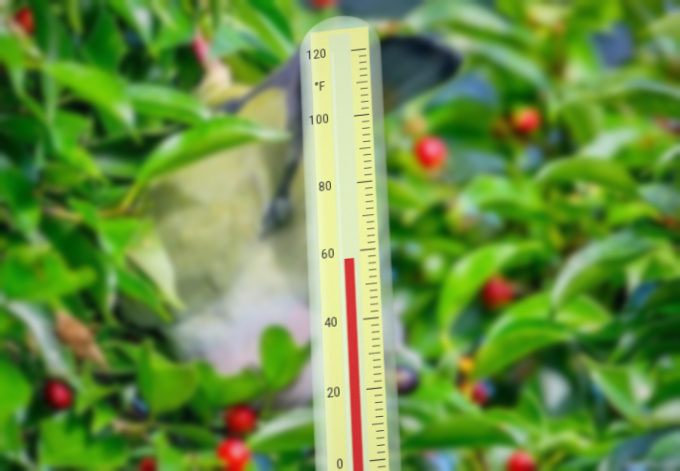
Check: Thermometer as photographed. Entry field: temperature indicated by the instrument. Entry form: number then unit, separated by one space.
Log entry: 58 °F
